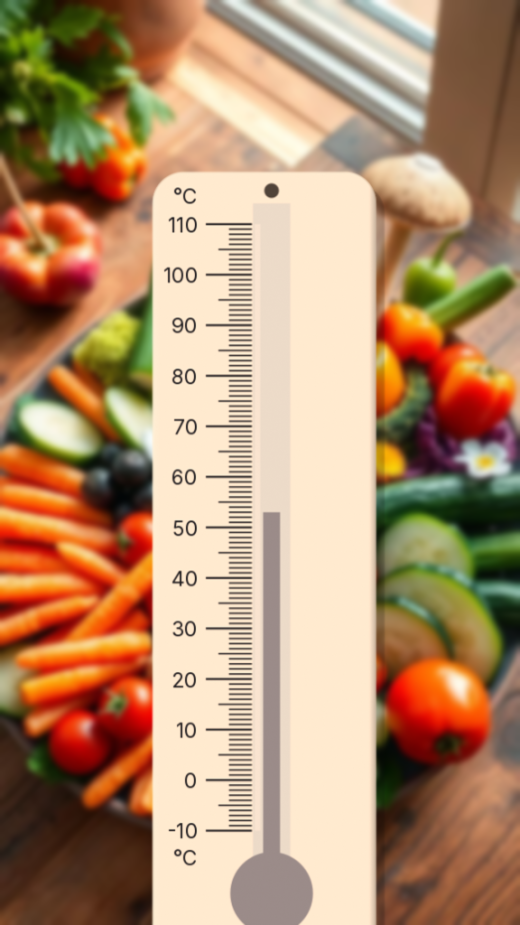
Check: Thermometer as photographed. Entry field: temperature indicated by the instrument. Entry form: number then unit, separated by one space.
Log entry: 53 °C
